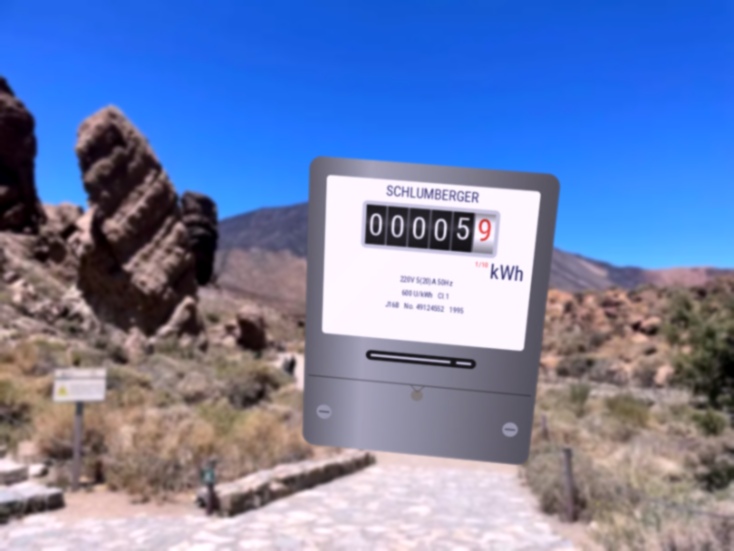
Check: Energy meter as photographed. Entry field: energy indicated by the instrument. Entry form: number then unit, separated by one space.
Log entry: 5.9 kWh
